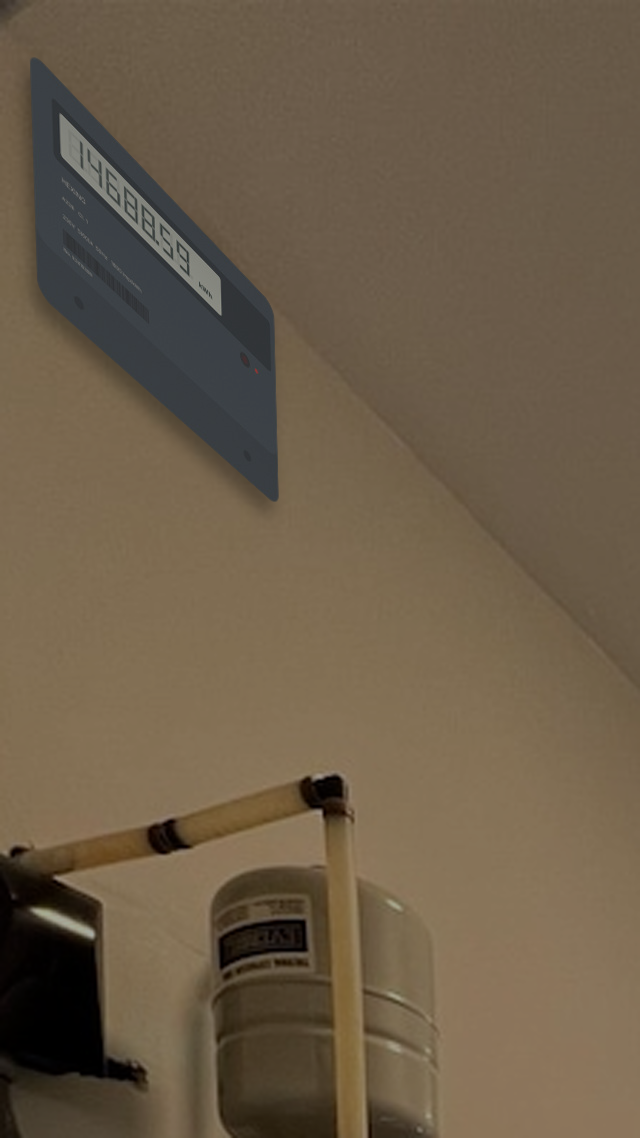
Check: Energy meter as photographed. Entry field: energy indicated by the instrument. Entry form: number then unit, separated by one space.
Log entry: 14688.59 kWh
